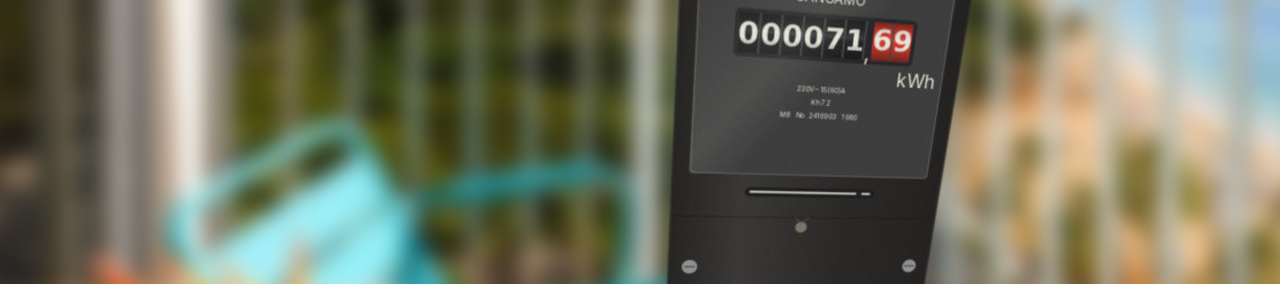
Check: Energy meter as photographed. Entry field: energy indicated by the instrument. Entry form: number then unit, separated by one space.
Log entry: 71.69 kWh
